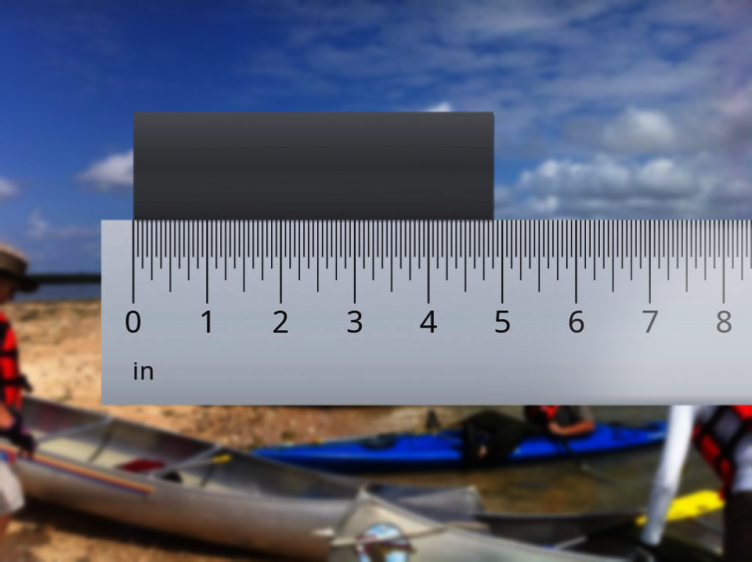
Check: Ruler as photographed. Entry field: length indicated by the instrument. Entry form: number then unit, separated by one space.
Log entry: 4.875 in
